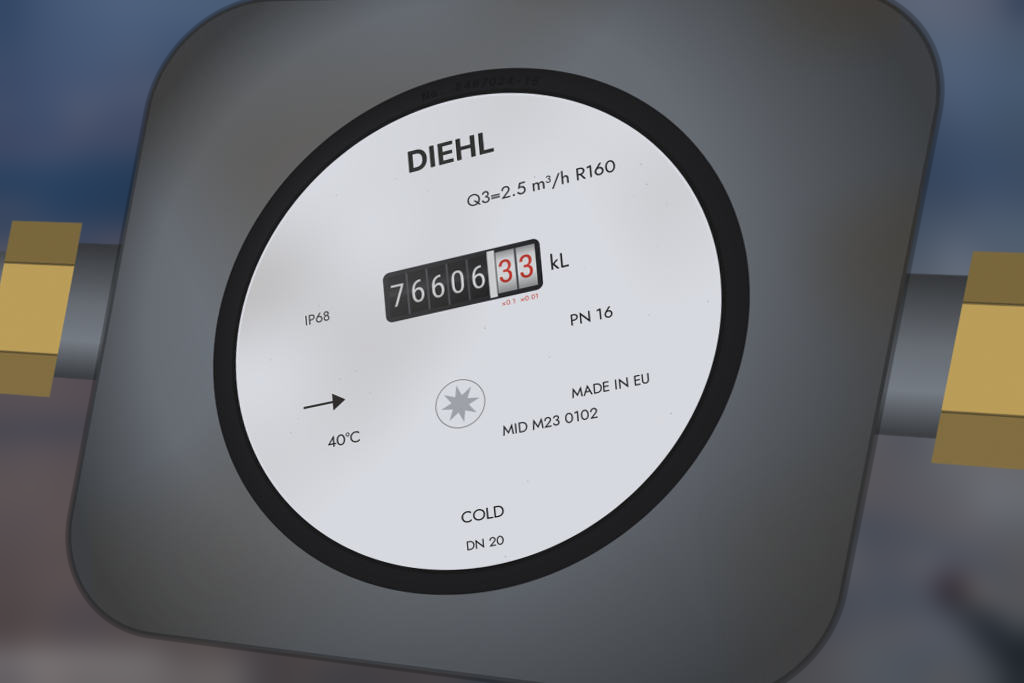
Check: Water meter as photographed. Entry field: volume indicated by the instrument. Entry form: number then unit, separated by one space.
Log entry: 76606.33 kL
